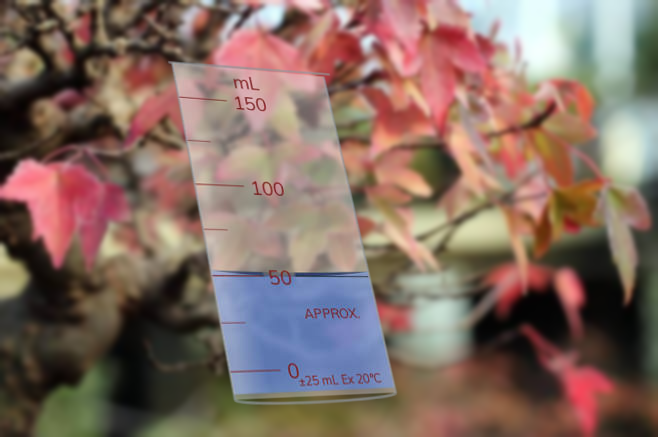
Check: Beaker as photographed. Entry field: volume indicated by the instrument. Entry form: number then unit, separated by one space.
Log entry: 50 mL
